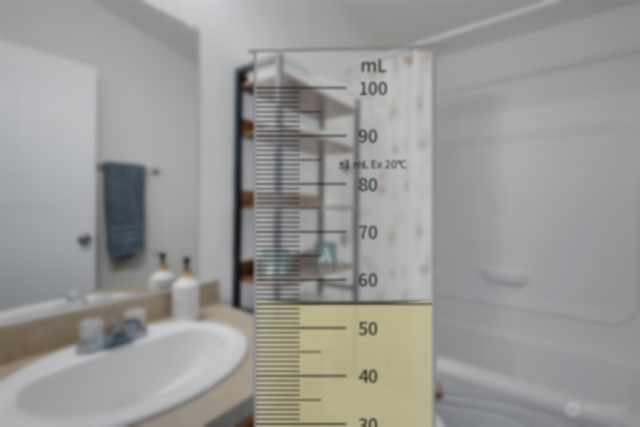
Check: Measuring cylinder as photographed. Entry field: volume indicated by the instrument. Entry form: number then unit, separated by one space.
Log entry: 55 mL
